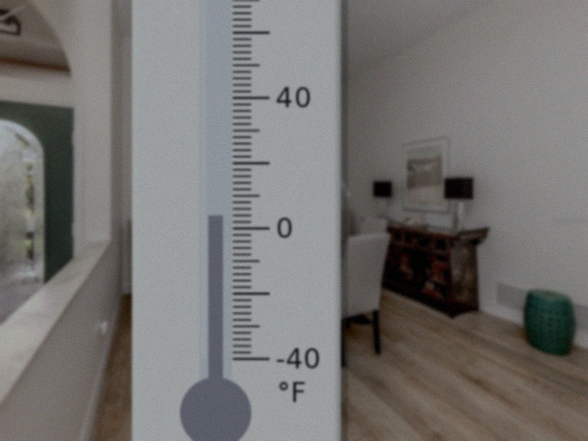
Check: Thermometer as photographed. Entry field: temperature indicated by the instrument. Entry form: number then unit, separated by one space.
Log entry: 4 °F
